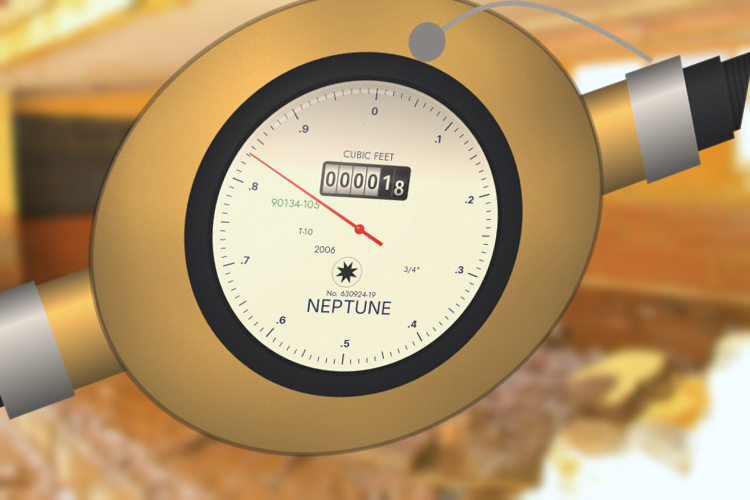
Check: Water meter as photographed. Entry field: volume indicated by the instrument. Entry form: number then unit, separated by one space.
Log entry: 17.83 ft³
